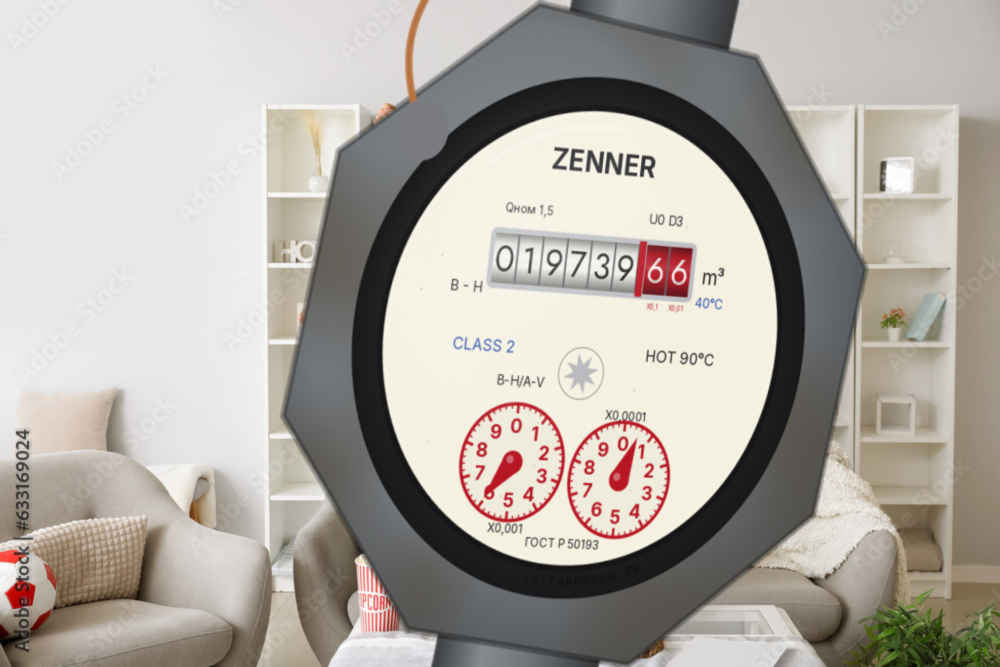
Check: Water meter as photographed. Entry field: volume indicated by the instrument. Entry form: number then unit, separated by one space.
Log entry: 19739.6660 m³
